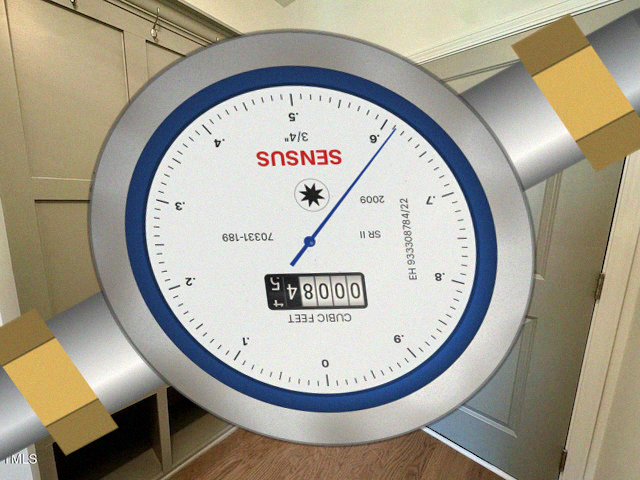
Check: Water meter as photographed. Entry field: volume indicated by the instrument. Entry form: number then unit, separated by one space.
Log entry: 844.61 ft³
